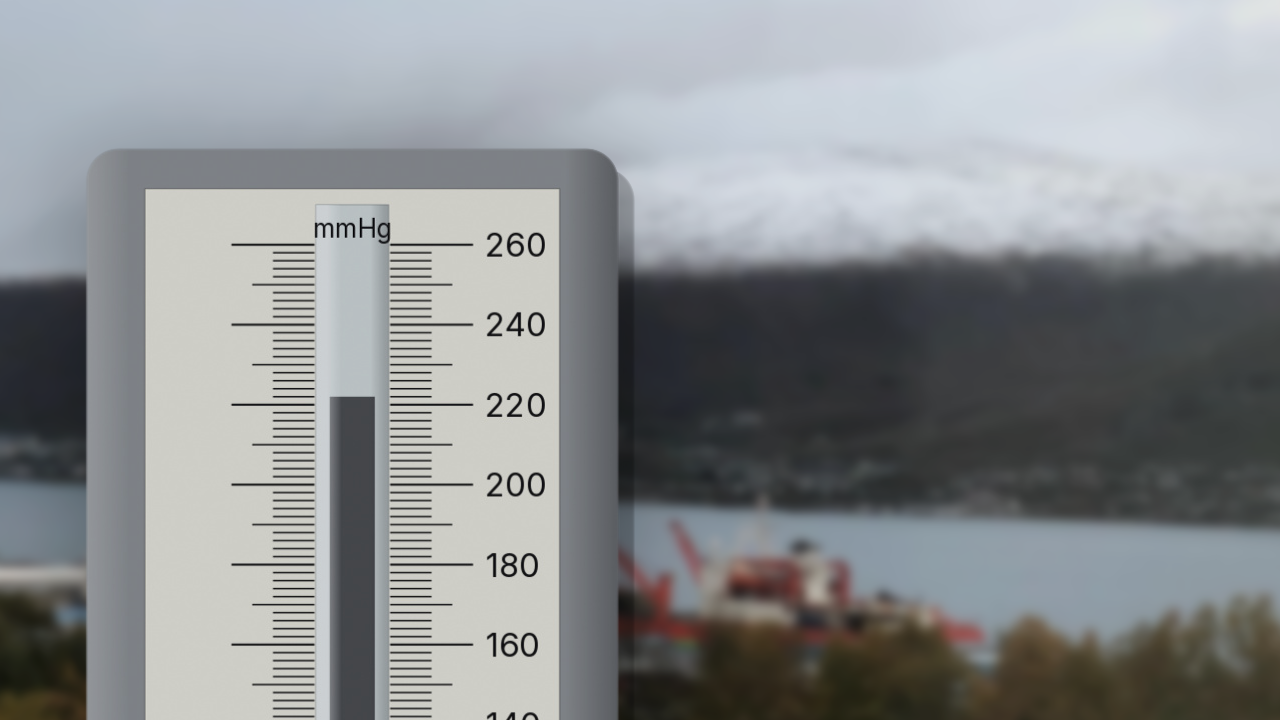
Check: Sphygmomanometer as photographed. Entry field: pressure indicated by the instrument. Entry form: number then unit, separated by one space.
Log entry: 222 mmHg
